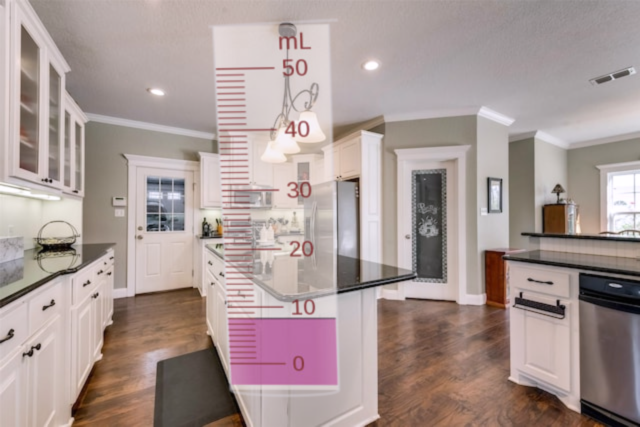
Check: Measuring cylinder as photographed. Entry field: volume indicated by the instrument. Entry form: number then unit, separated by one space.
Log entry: 8 mL
